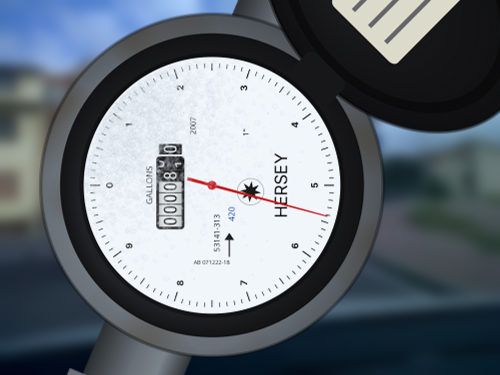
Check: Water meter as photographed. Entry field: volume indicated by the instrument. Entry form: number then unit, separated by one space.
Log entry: 805.4 gal
